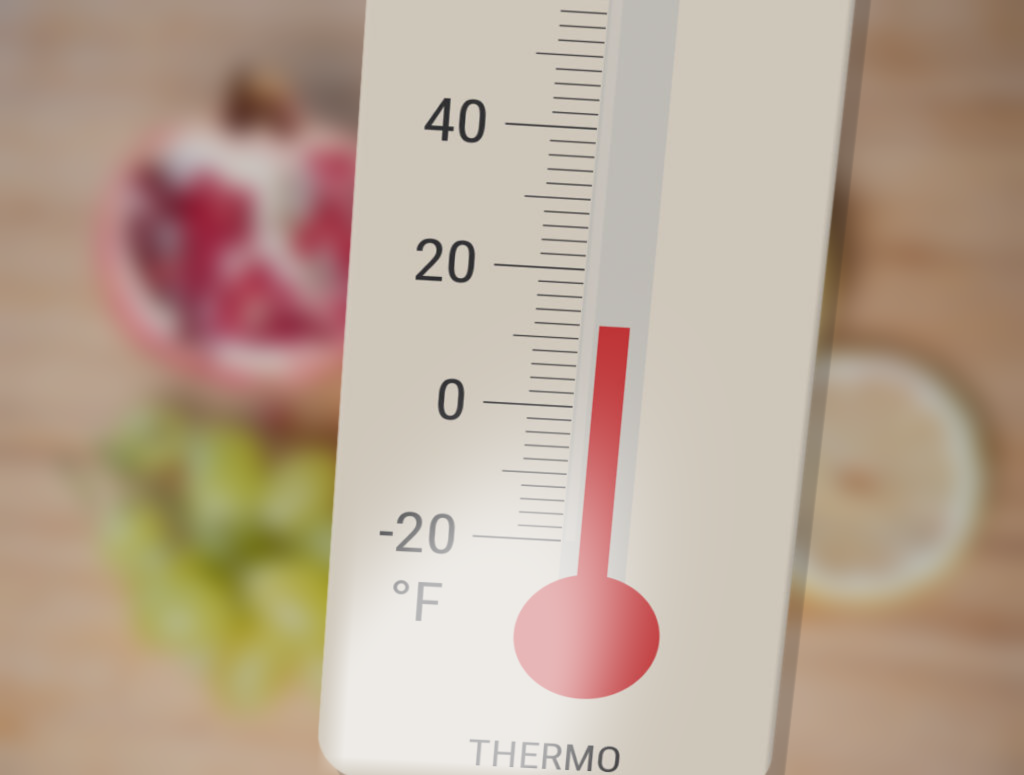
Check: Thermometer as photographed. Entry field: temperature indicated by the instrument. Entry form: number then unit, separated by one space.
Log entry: 12 °F
